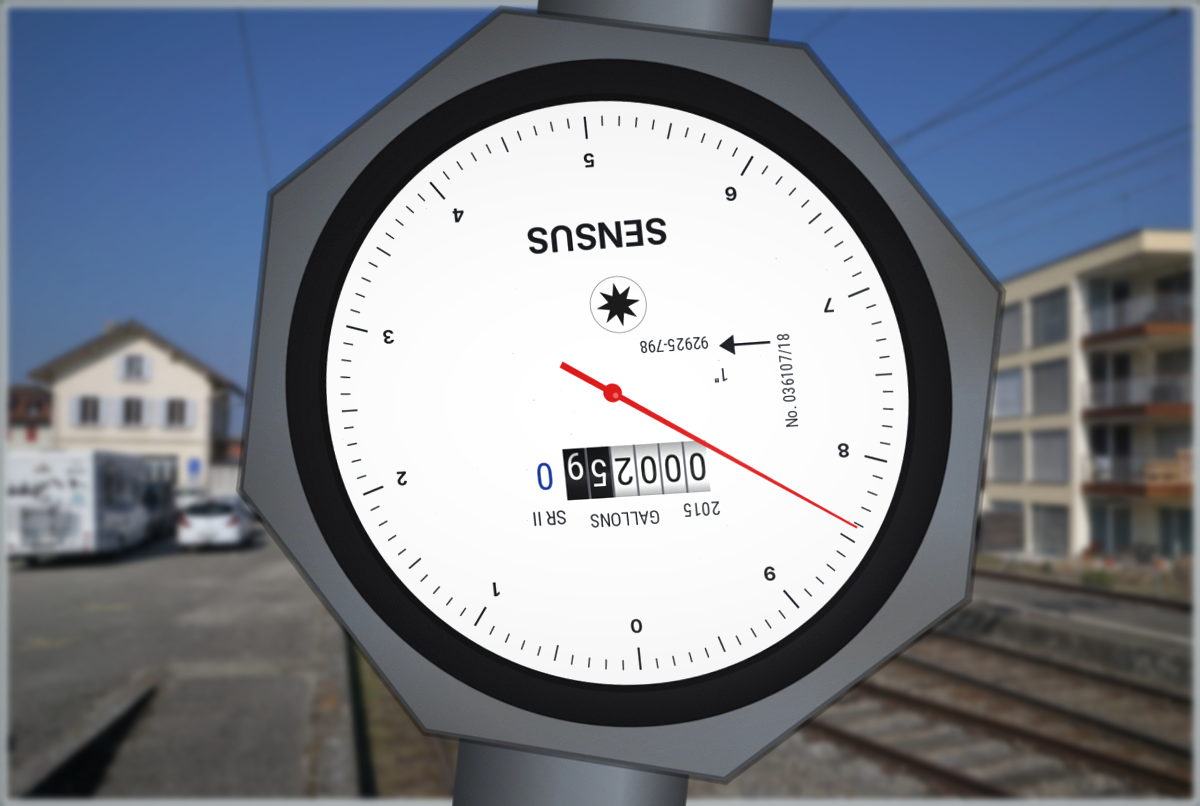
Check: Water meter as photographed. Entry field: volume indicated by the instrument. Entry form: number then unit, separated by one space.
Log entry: 2588.4 gal
